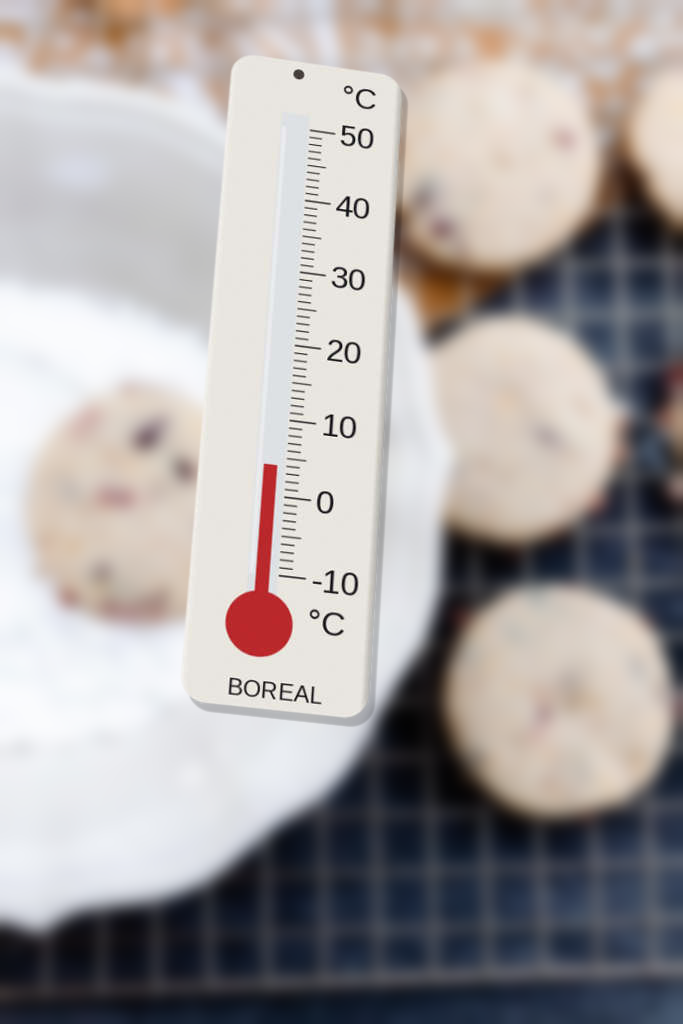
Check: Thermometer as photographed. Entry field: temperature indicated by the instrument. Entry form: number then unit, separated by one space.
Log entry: 4 °C
